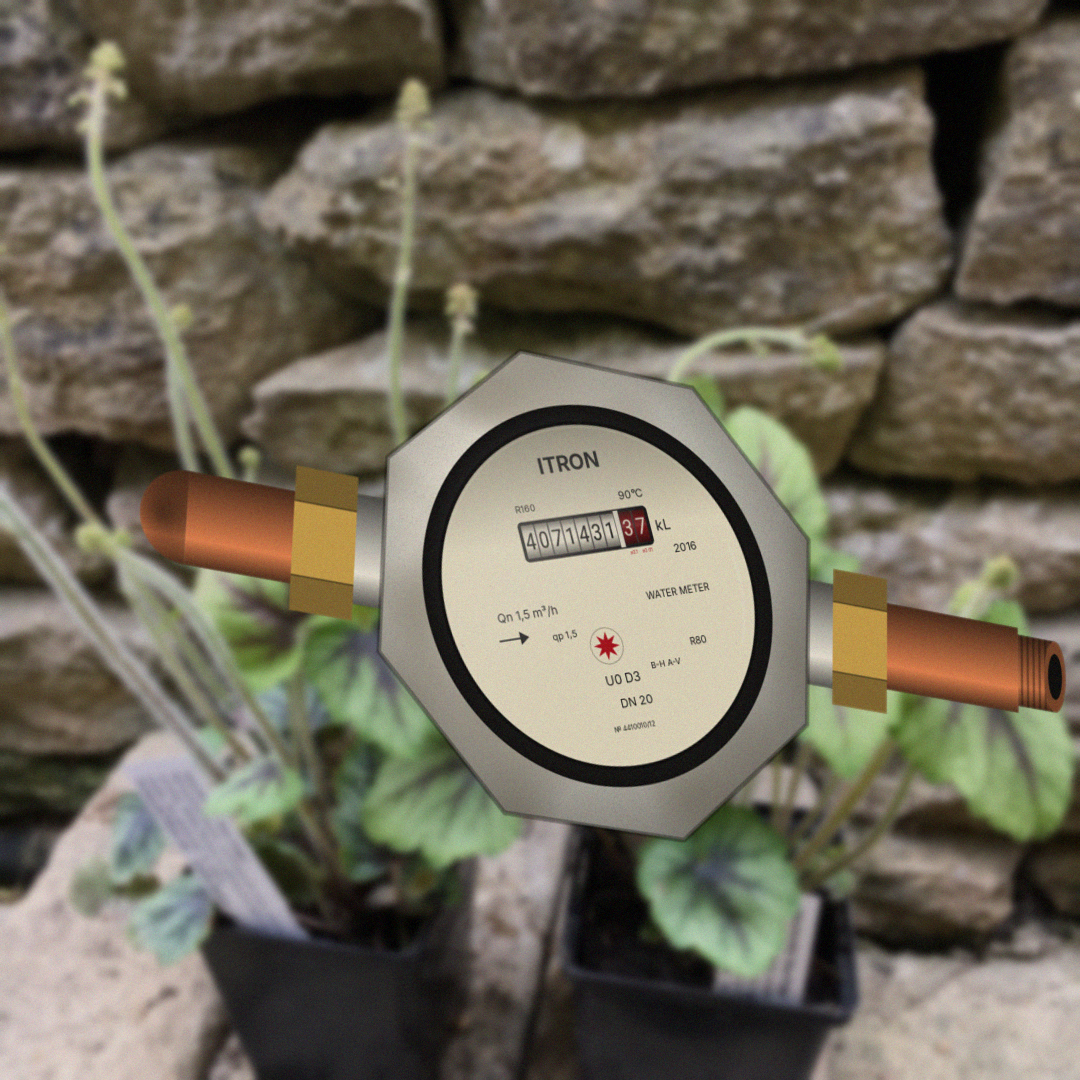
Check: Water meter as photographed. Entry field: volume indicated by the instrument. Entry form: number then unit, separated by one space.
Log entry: 4071431.37 kL
